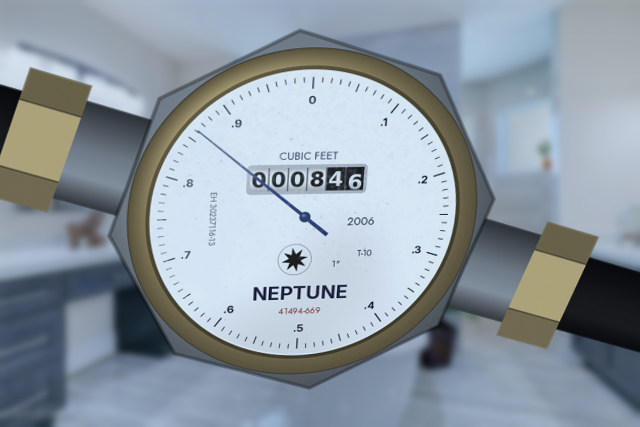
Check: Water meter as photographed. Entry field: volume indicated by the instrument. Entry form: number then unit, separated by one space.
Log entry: 845.86 ft³
